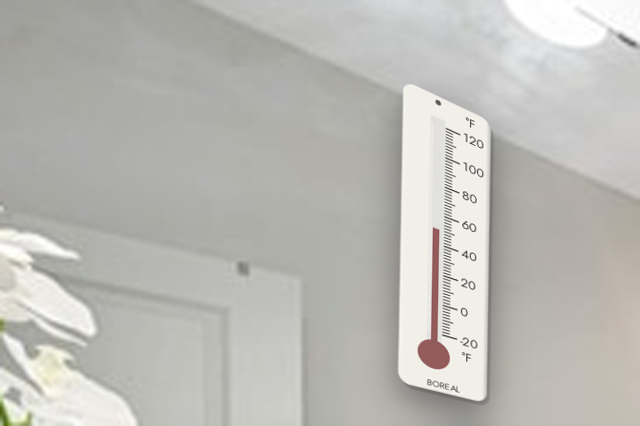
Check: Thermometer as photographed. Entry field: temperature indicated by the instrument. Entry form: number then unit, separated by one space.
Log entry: 50 °F
